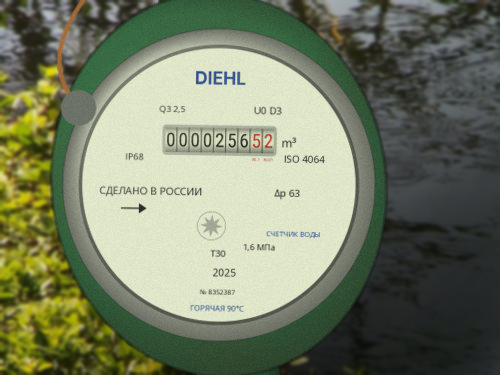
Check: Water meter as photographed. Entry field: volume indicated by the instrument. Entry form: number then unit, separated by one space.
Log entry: 256.52 m³
